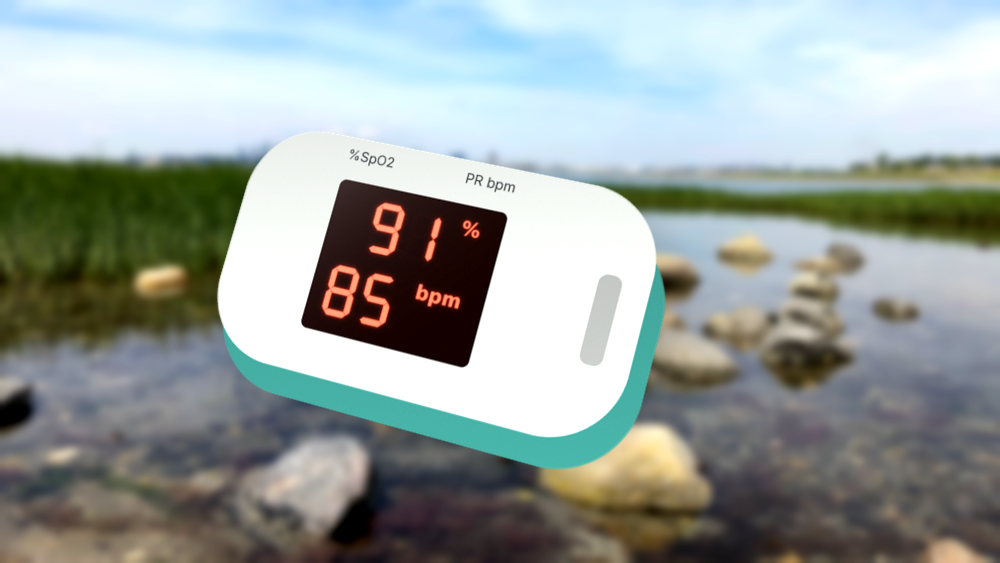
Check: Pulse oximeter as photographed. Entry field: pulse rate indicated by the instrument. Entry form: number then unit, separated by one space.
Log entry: 85 bpm
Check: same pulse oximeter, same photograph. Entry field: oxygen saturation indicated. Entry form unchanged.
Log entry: 91 %
